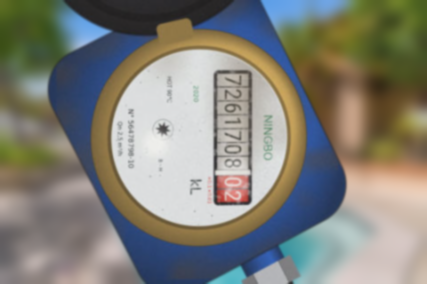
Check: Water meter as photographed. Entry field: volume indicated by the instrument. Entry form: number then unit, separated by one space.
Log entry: 7261708.02 kL
